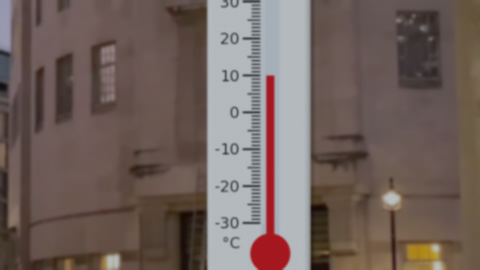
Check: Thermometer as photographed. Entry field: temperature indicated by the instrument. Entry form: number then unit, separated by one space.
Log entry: 10 °C
